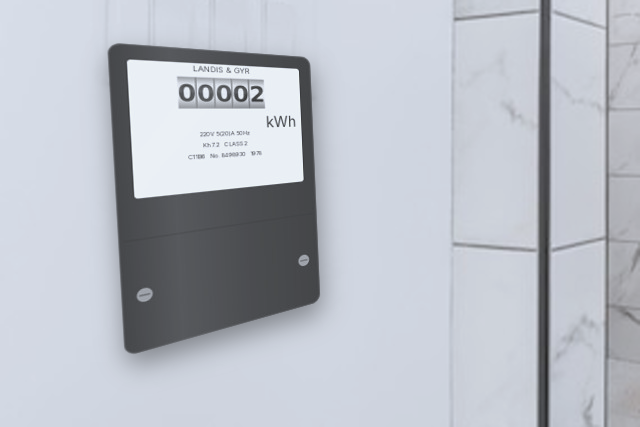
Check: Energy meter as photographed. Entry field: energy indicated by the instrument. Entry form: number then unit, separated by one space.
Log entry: 2 kWh
